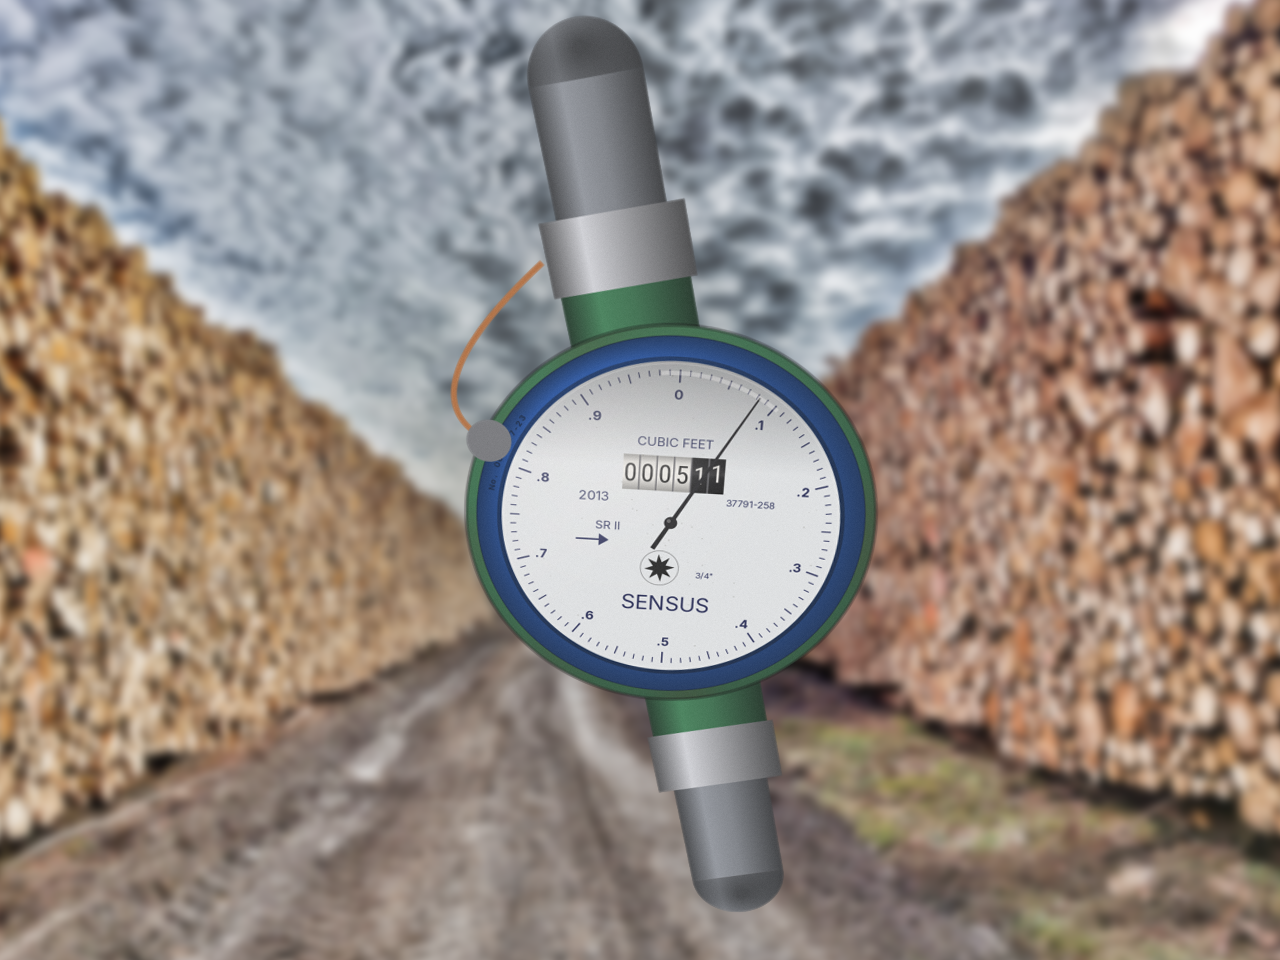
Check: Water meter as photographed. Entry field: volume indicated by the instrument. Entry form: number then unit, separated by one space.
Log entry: 511.08 ft³
